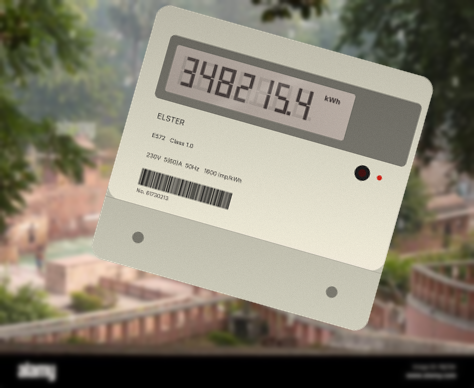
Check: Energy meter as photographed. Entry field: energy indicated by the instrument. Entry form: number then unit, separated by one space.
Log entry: 348215.4 kWh
